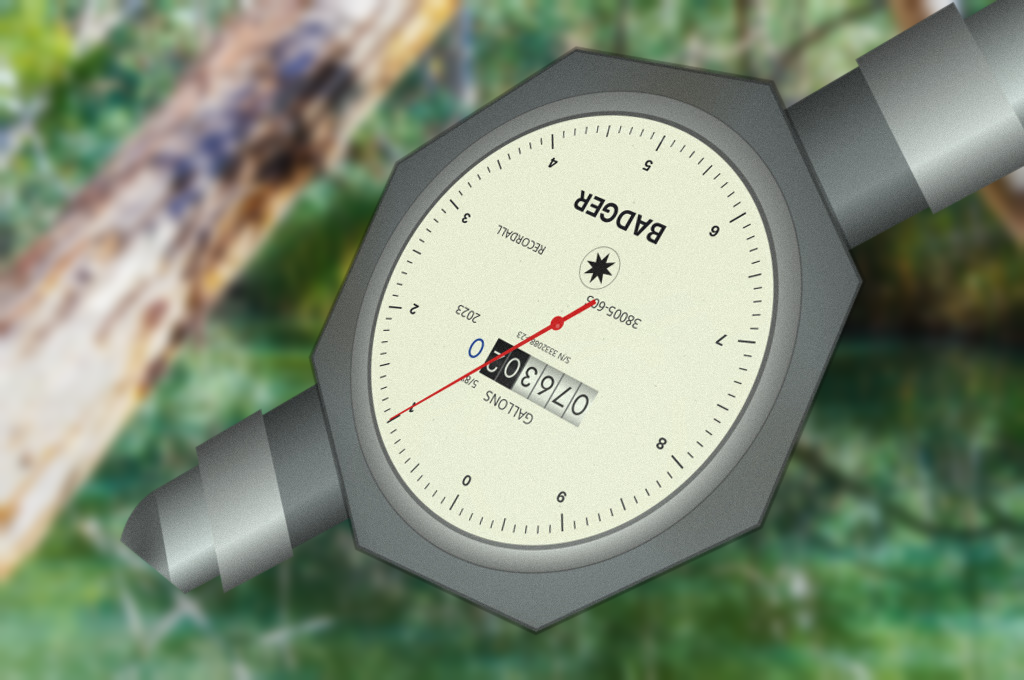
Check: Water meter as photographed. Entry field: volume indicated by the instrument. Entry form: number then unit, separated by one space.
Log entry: 763021.0 gal
